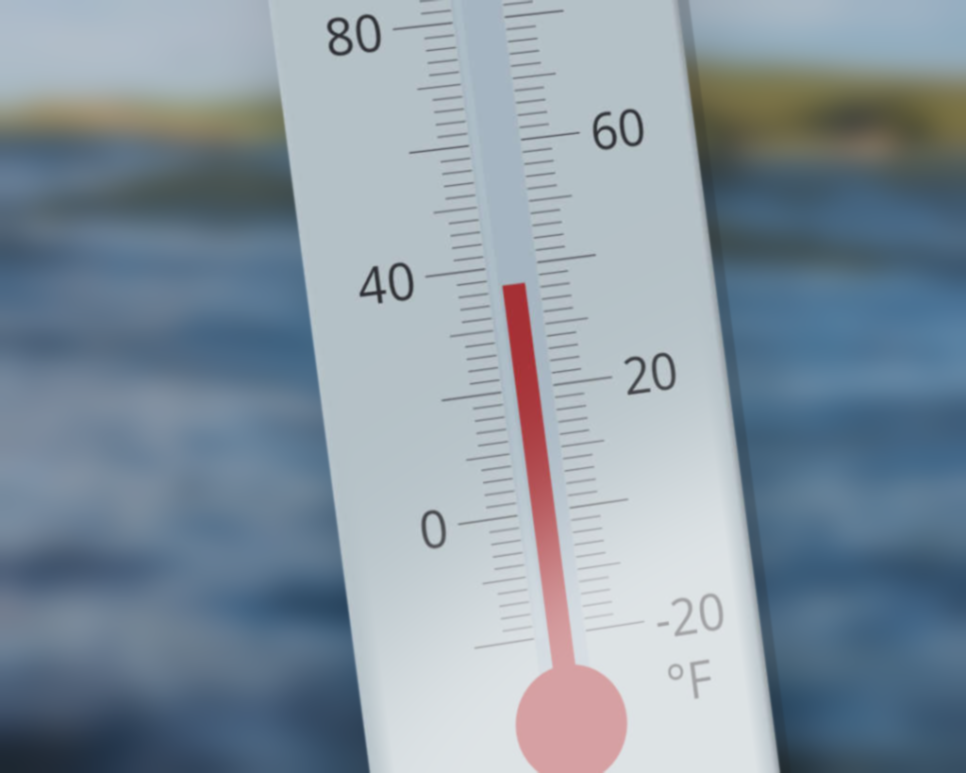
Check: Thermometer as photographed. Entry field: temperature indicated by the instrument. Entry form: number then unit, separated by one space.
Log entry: 37 °F
